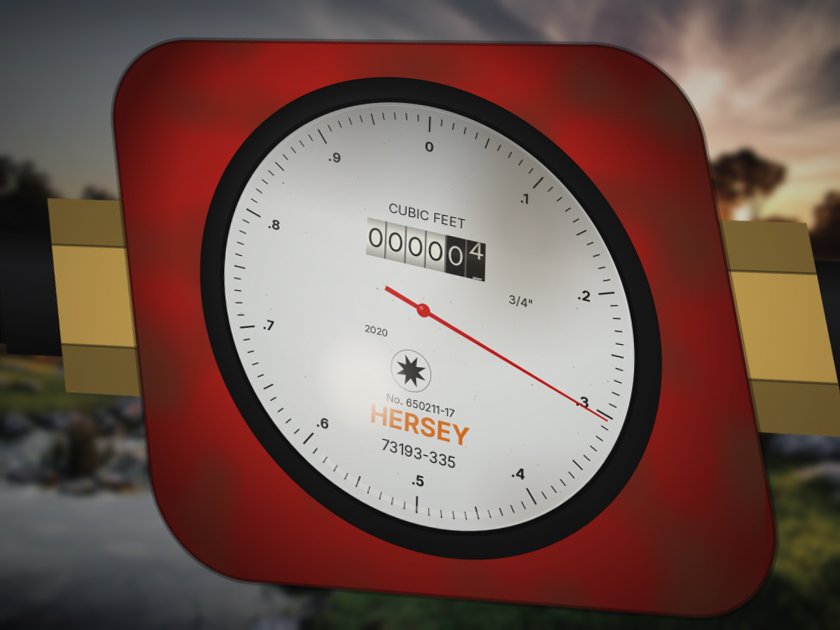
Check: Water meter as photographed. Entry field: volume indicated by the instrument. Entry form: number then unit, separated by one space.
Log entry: 4.30 ft³
